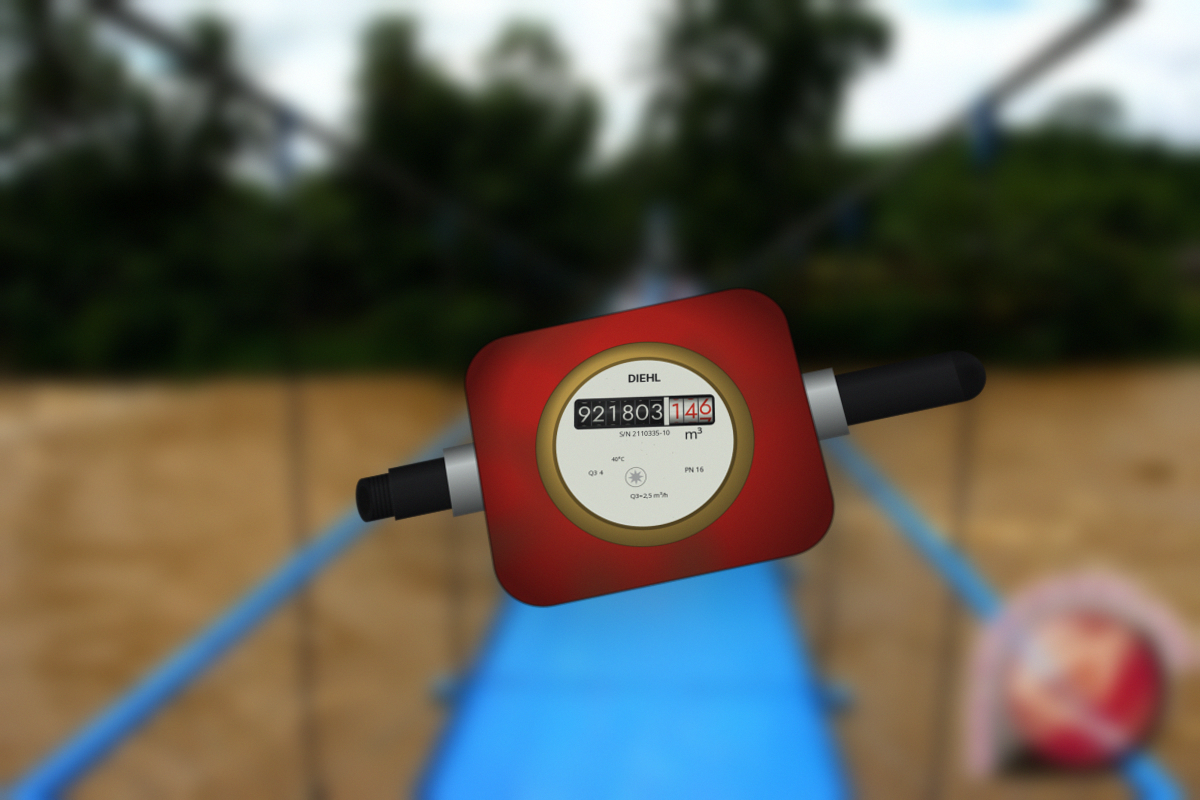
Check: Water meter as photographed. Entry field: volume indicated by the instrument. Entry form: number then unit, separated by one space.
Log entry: 921803.146 m³
